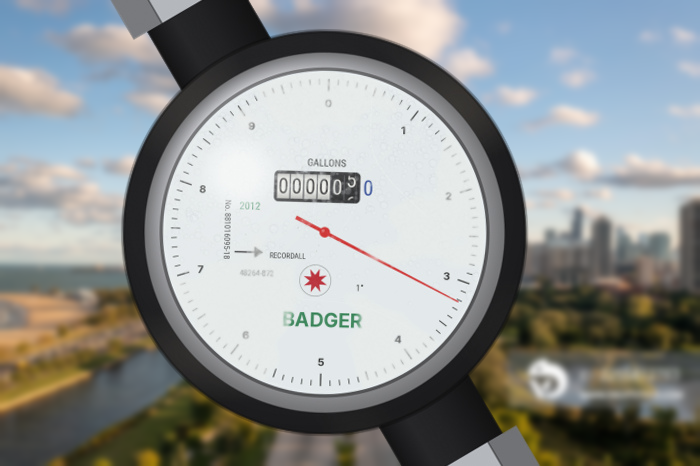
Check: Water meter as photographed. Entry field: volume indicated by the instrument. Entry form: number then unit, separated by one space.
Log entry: 53.2 gal
